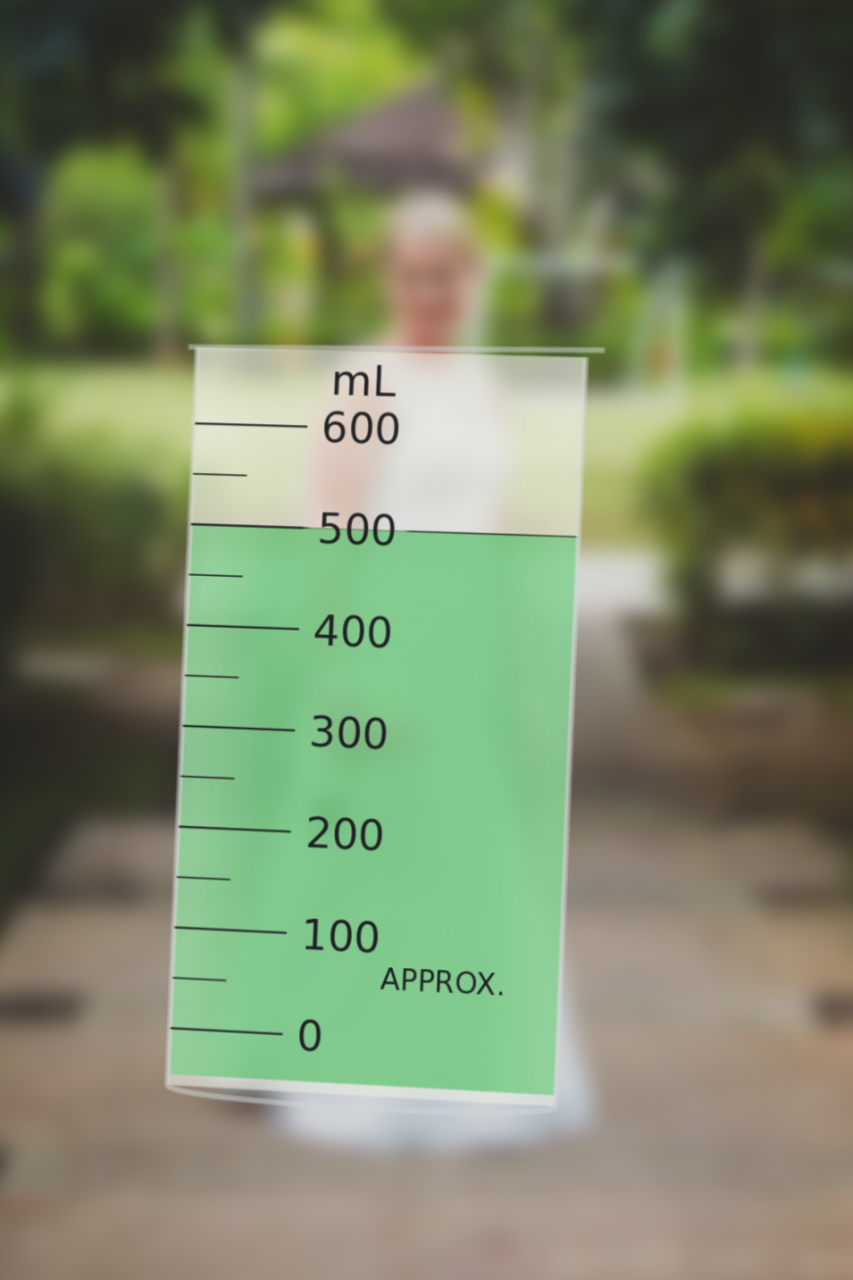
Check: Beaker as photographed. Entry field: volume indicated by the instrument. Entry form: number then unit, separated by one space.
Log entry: 500 mL
